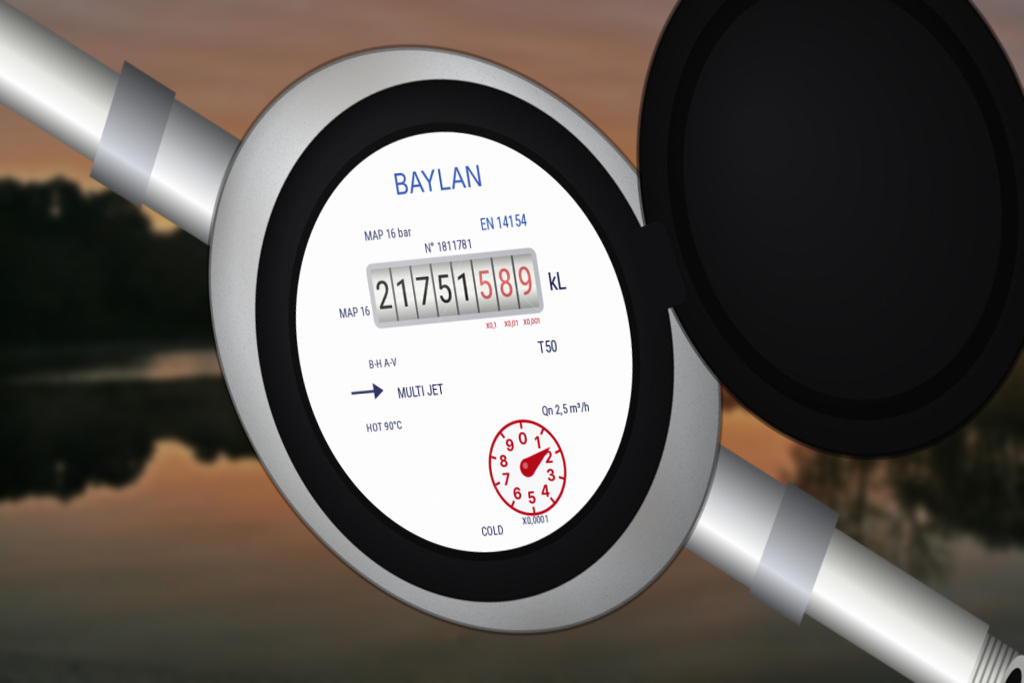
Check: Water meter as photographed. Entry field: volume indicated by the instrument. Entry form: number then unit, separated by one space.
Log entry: 21751.5891 kL
